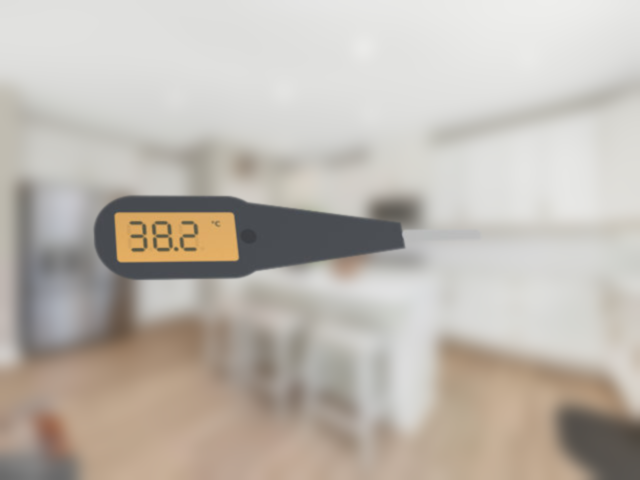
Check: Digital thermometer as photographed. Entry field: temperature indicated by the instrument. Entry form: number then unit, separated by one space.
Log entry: 38.2 °C
